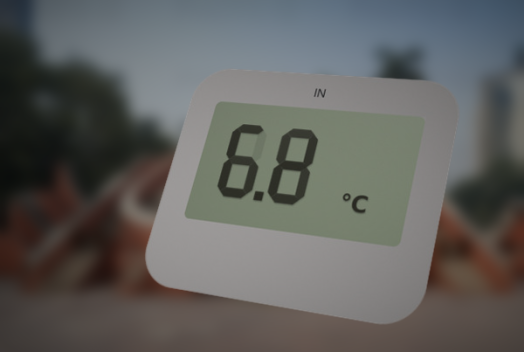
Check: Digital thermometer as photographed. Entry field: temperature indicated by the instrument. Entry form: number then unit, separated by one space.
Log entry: 6.8 °C
